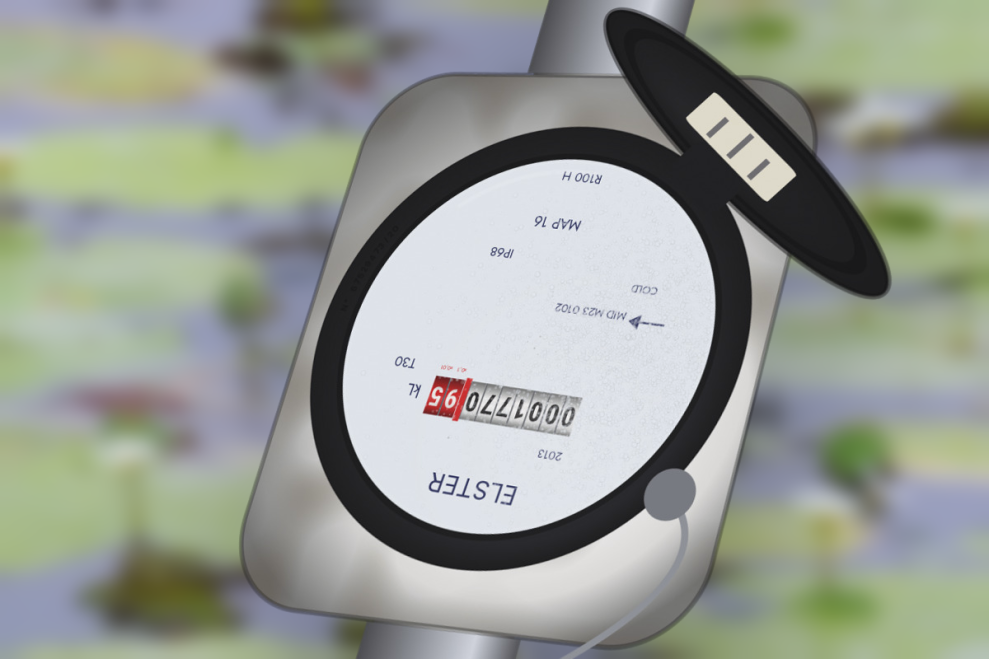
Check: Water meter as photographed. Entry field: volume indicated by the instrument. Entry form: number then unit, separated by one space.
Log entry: 1770.95 kL
